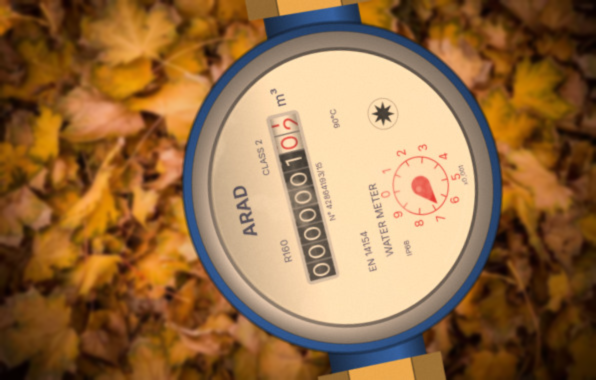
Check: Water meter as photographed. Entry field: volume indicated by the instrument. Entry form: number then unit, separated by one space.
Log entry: 1.016 m³
